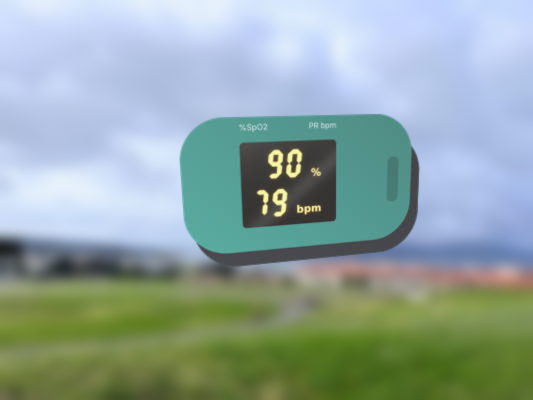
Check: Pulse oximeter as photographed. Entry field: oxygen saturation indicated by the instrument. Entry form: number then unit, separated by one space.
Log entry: 90 %
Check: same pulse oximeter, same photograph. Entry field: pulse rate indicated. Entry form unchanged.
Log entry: 79 bpm
